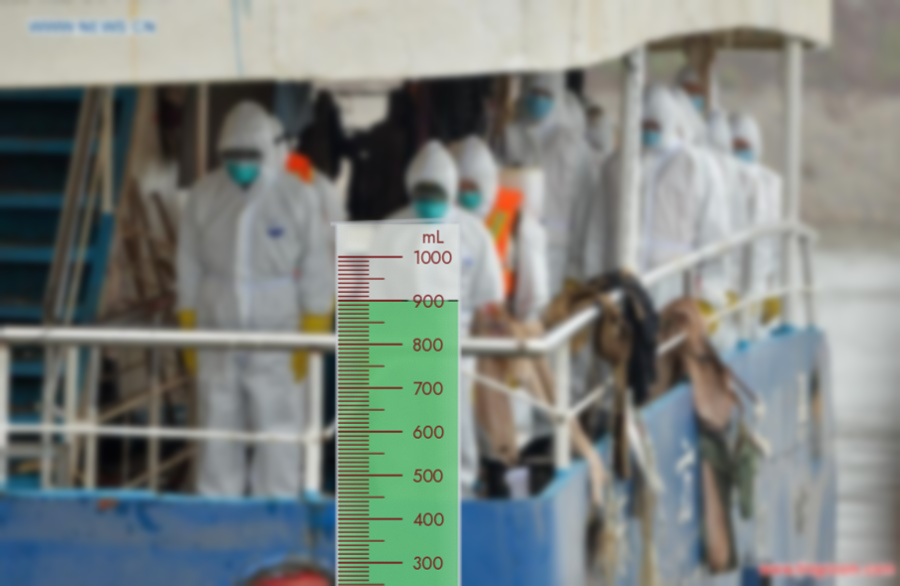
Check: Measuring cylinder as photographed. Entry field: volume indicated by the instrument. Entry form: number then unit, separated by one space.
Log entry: 900 mL
